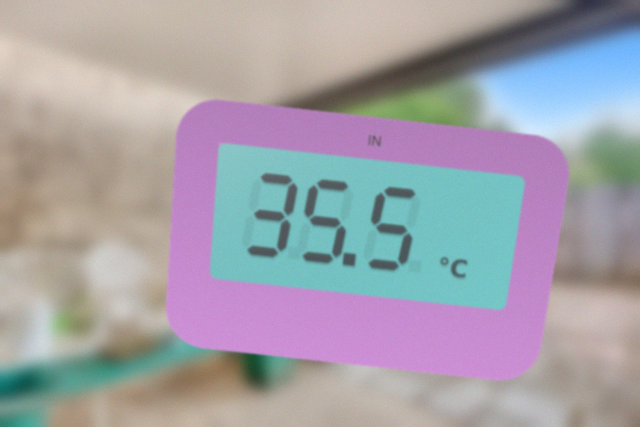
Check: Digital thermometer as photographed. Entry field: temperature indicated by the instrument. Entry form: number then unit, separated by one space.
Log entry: 35.5 °C
